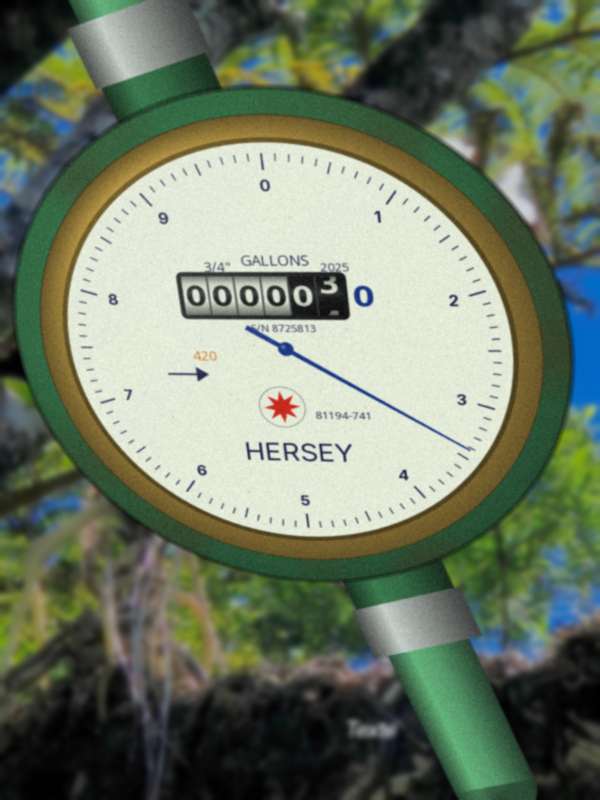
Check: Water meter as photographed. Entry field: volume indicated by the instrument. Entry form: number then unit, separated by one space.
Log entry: 33.4 gal
